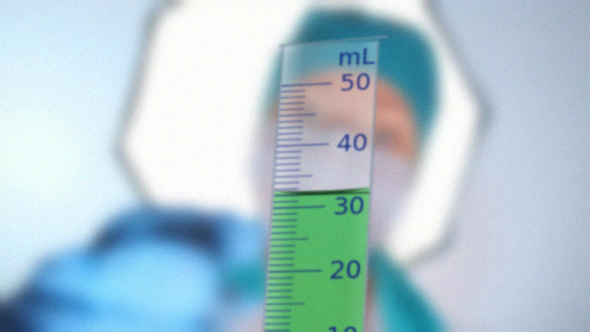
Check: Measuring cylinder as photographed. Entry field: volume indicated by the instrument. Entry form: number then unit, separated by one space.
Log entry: 32 mL
